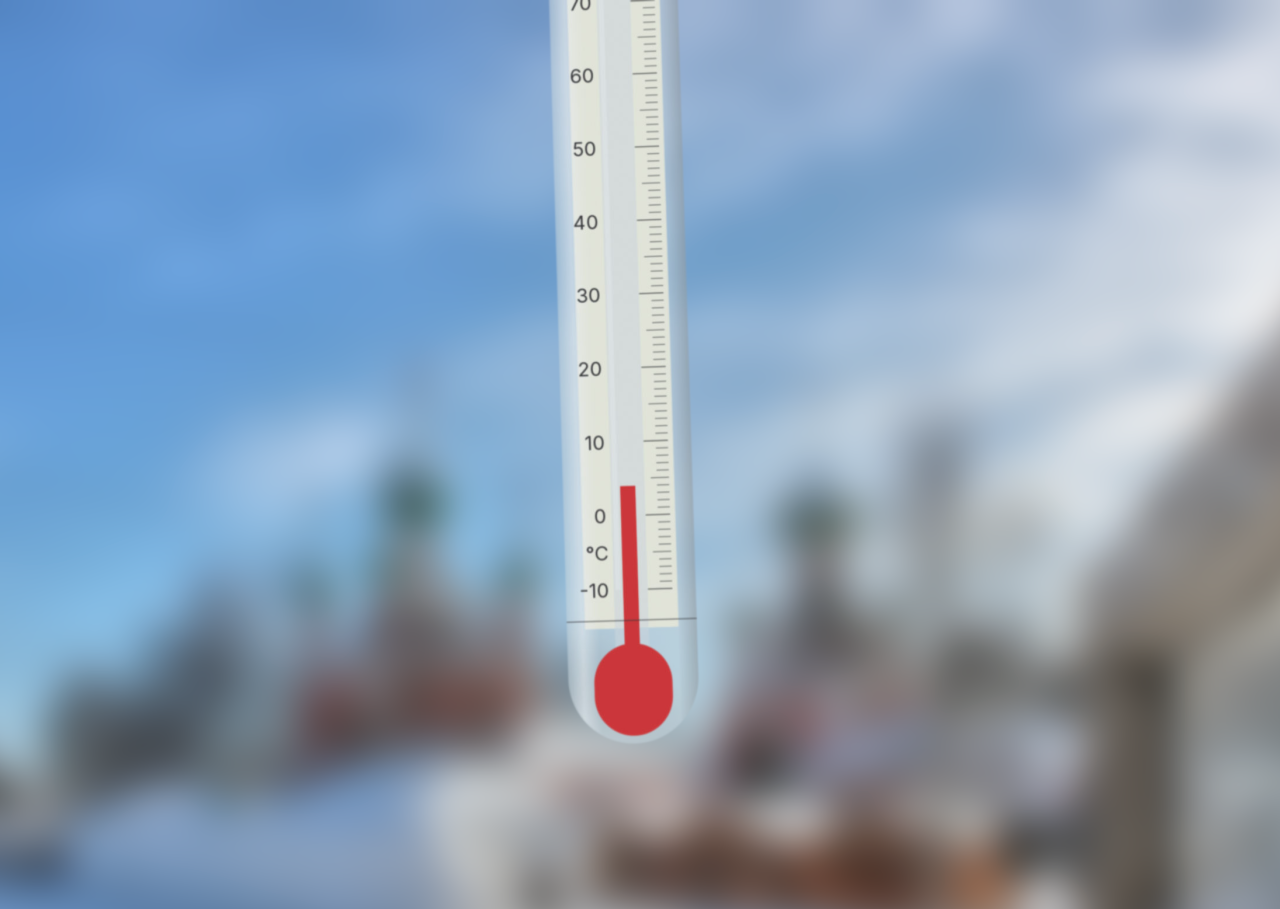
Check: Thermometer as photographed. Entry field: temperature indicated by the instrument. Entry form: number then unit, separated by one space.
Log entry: 4 °C
